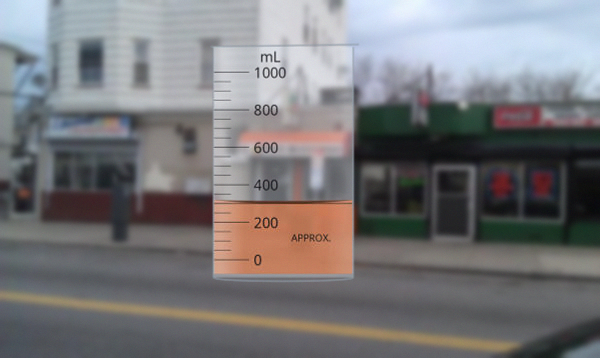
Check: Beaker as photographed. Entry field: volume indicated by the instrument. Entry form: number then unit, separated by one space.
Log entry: 300 mL
